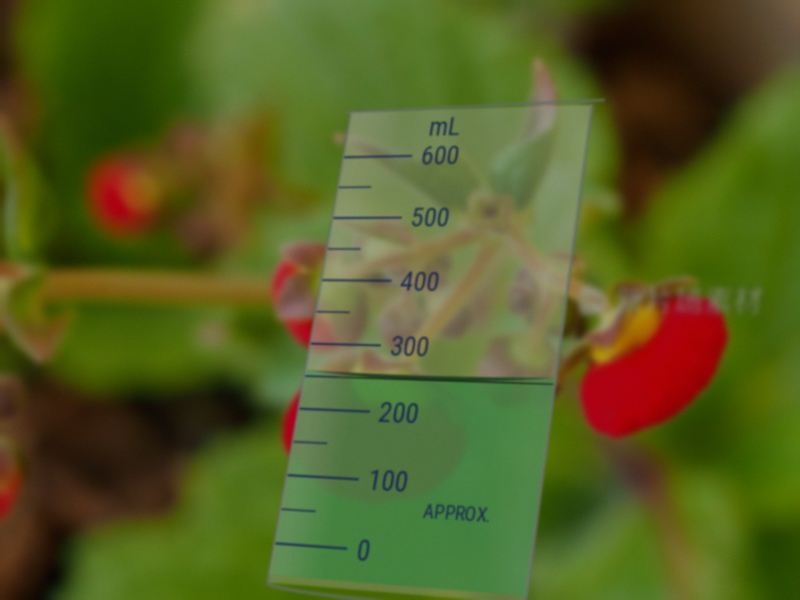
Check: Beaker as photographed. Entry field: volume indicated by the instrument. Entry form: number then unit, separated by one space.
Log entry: 250 mL
